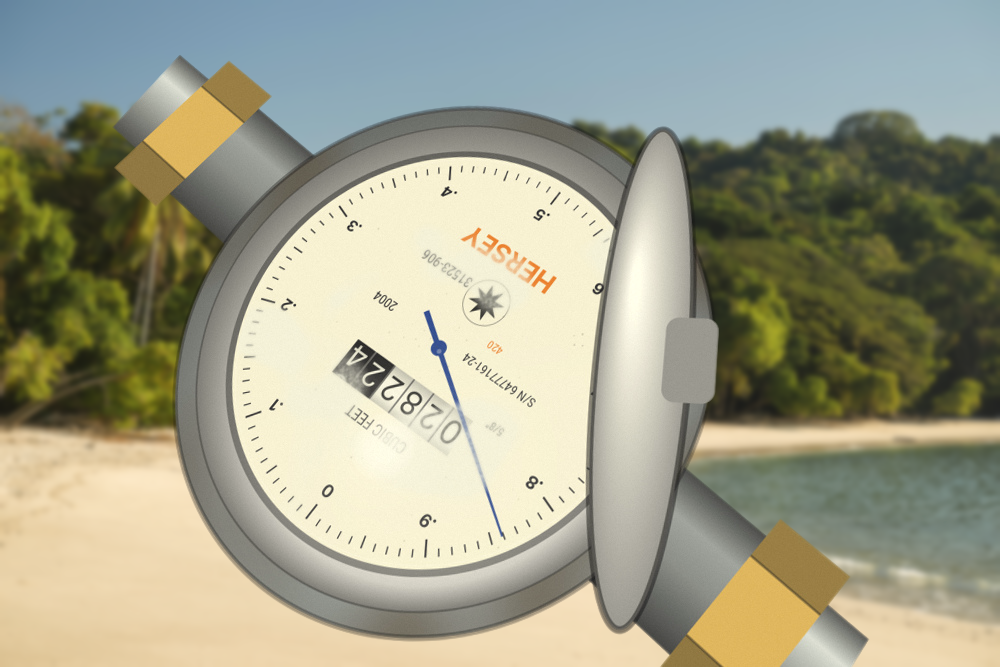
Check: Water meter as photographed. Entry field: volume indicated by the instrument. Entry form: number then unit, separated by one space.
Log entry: 28223.84 ft³
